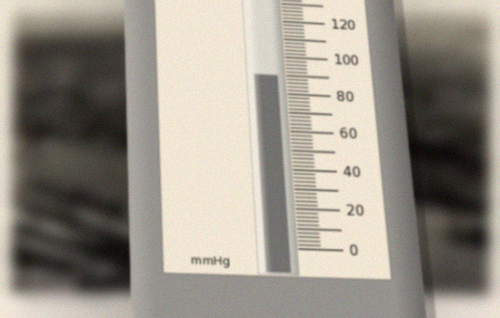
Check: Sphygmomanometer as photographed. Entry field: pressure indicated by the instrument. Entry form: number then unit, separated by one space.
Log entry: 90 mmHg
